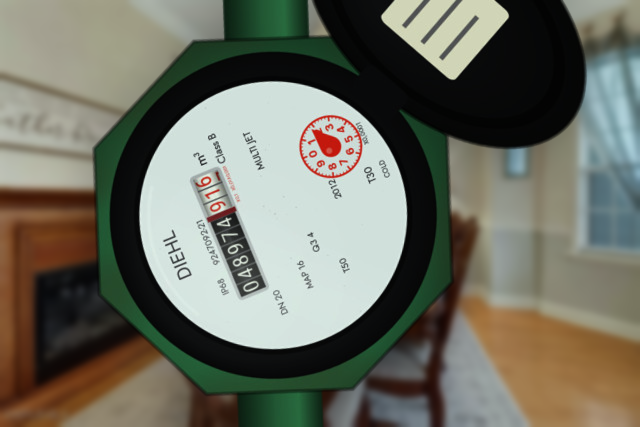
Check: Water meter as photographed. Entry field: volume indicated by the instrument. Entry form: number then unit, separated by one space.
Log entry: 48974.9161 m³
